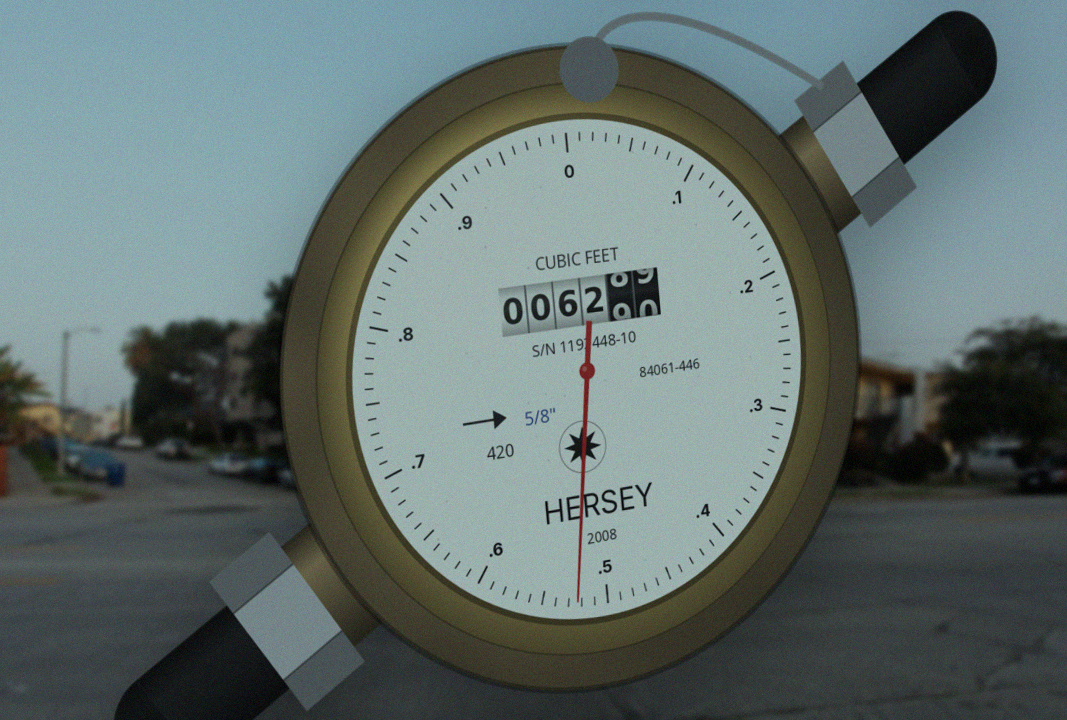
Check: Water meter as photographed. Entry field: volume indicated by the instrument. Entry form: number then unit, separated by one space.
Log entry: 6289.52 ft³
